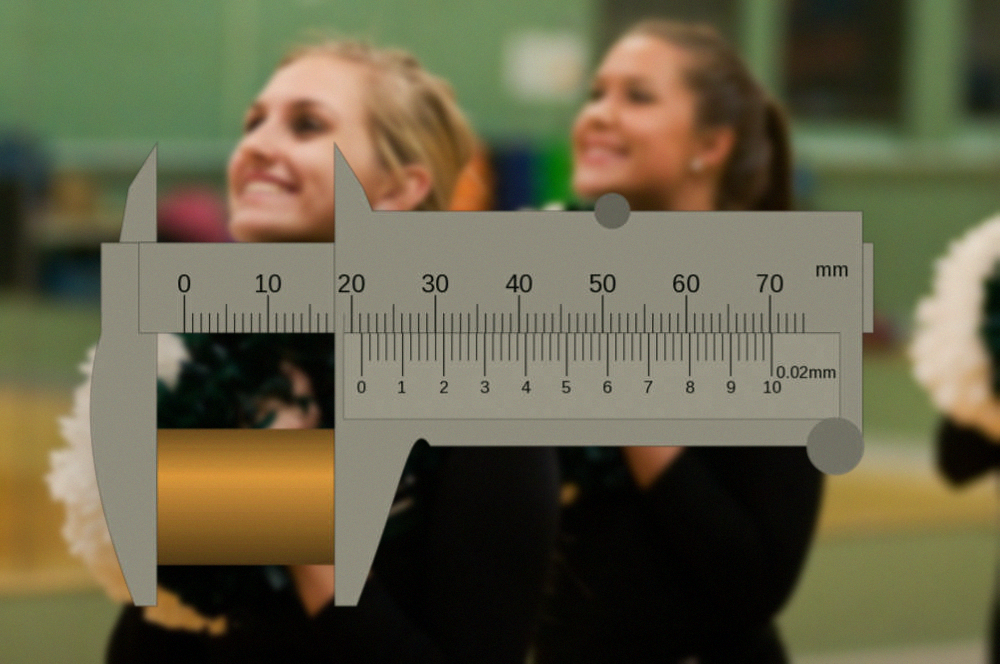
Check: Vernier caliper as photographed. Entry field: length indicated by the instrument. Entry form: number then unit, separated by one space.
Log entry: 21.2 mm
